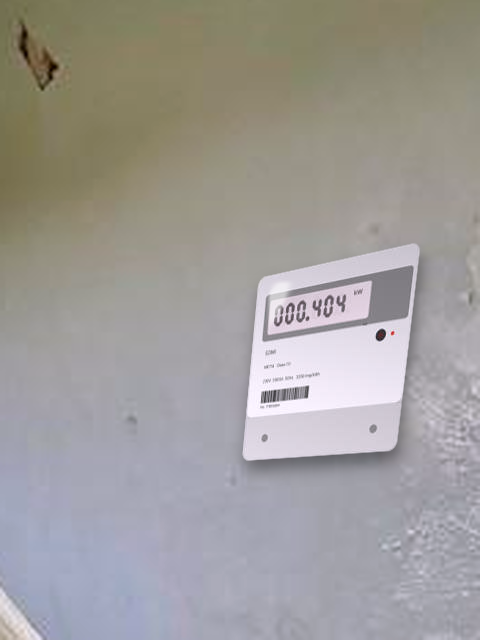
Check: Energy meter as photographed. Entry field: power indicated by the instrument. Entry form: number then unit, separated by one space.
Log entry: 0.404 kW
